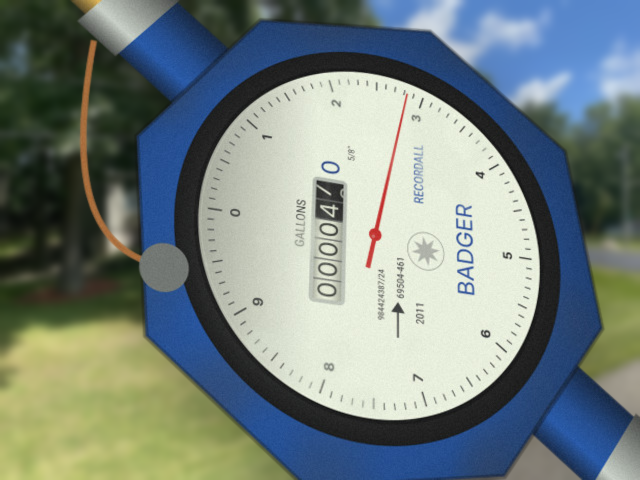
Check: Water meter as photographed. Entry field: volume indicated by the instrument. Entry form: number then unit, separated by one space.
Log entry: 472.8 gal
